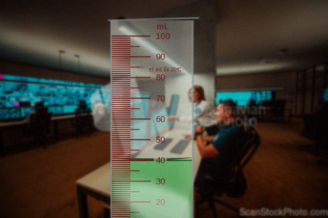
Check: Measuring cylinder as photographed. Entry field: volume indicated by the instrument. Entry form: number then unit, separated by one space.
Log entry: 40 mL
